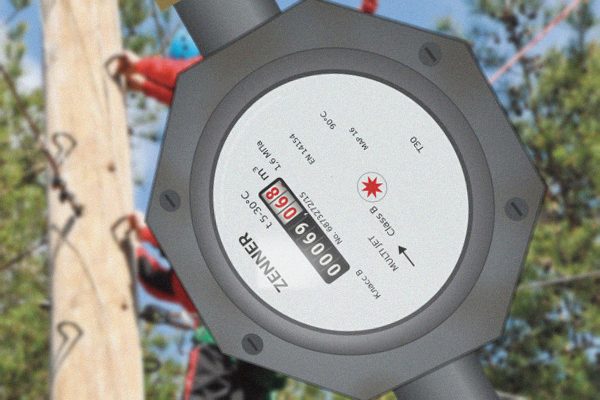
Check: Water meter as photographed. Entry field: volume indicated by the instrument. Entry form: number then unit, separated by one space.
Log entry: 69.068 m³
